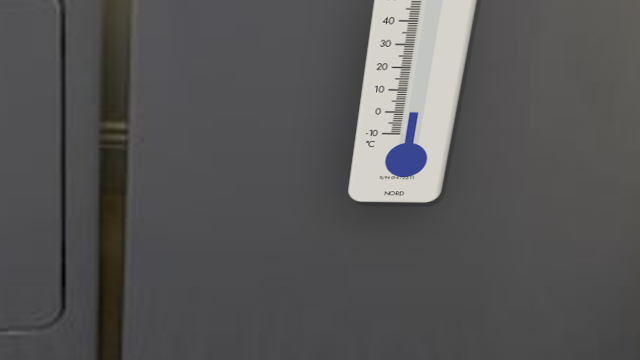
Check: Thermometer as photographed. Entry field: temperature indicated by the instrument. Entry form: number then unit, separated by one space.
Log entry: 0 °C
